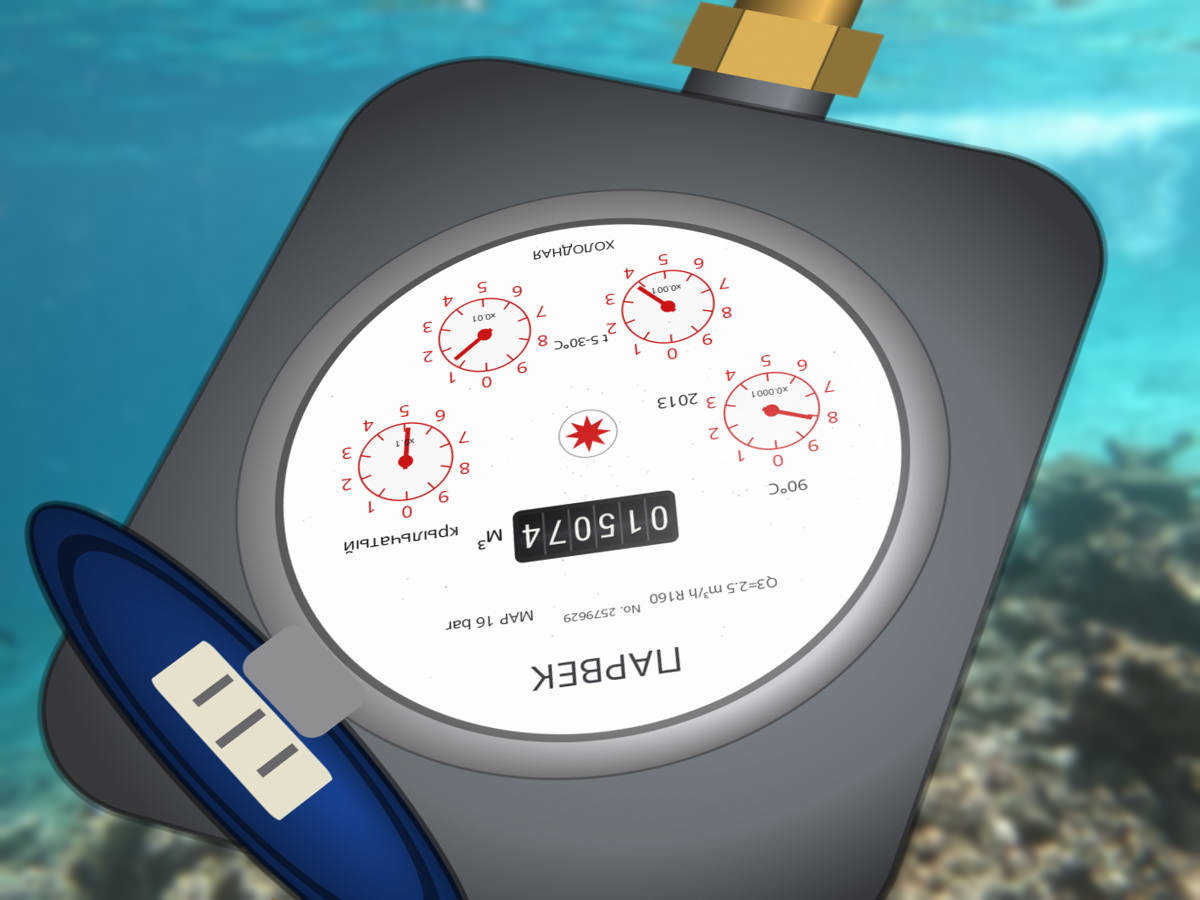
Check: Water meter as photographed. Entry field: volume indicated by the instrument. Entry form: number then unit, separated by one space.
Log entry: 15074.5138 m³
